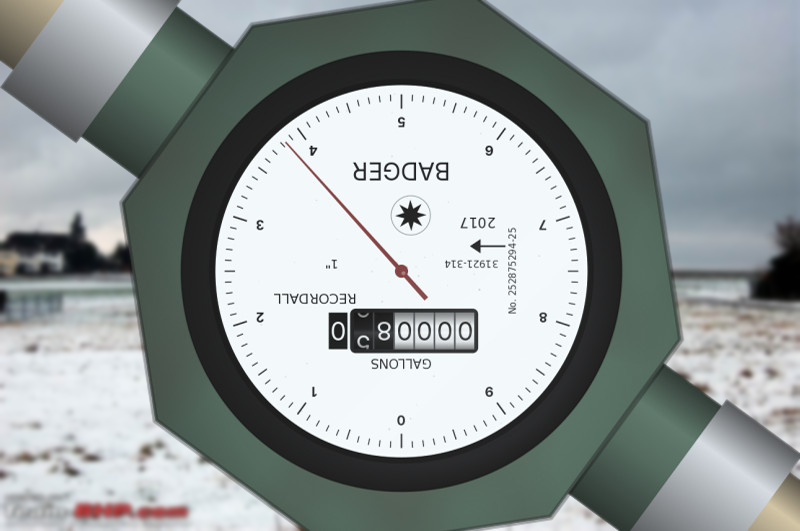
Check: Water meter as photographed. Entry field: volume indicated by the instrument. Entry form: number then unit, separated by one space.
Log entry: 853.8 gal
